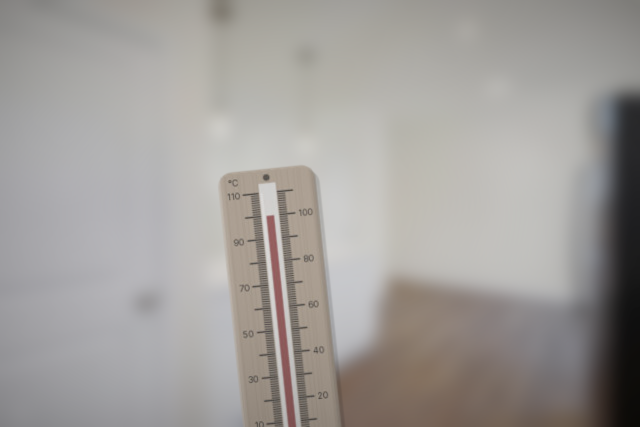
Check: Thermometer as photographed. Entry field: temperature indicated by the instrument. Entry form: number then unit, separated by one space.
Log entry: 100 °C
